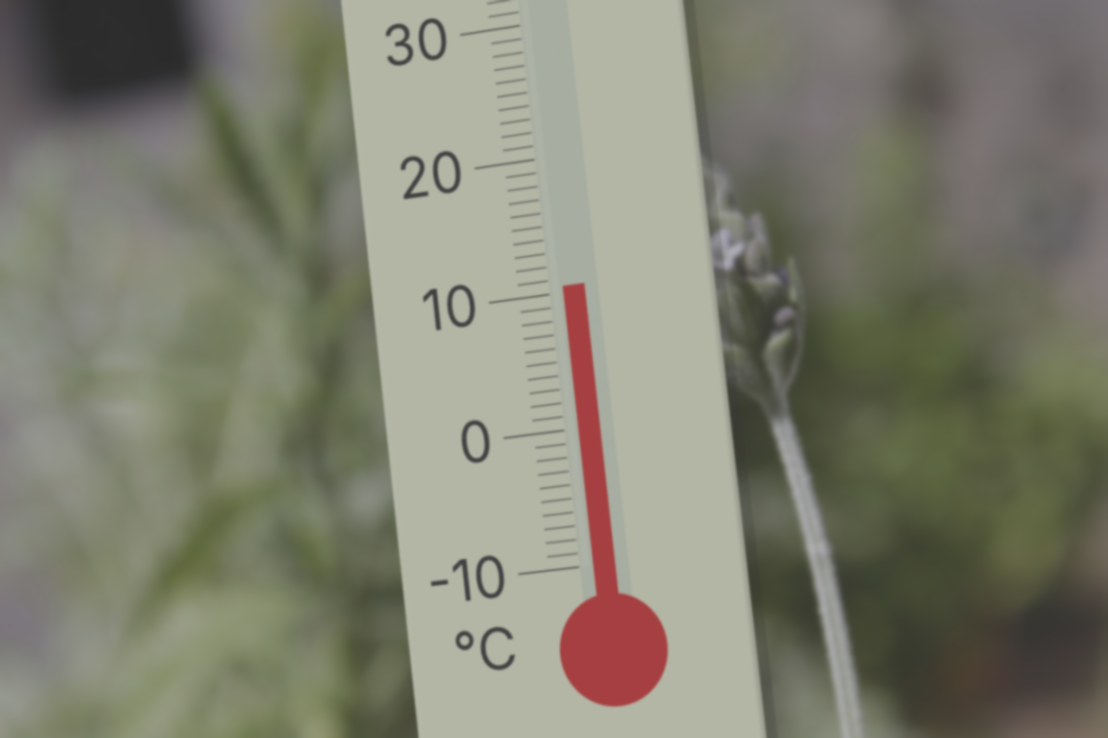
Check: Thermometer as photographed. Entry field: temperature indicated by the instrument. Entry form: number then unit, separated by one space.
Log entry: 10.5 °C
